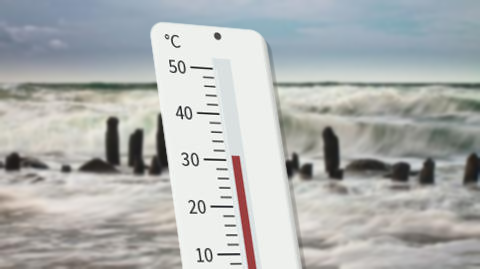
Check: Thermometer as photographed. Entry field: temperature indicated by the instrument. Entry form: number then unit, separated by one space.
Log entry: 31 °C
